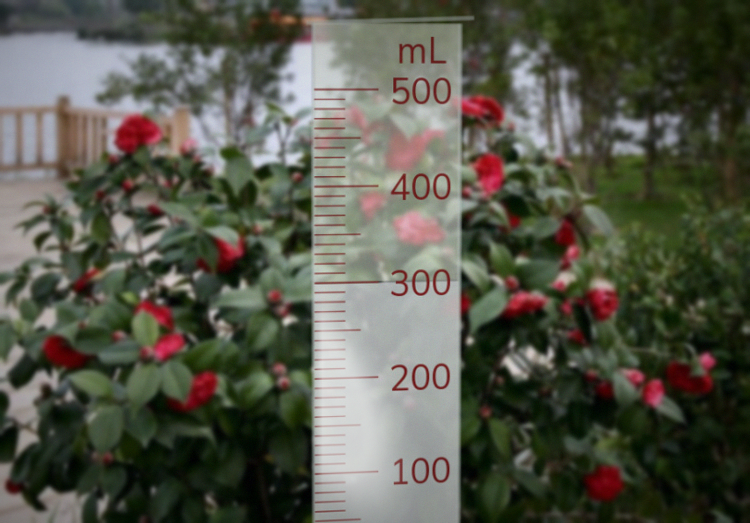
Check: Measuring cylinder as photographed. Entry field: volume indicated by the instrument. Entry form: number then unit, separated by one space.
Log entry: 300 mL
